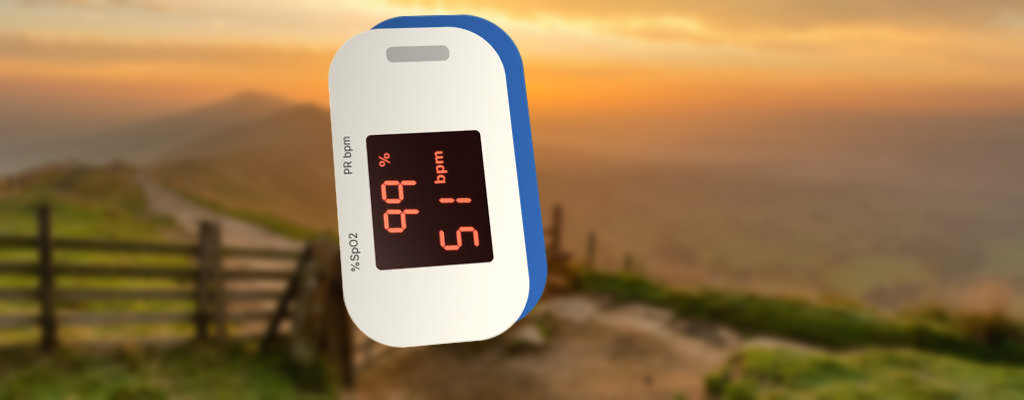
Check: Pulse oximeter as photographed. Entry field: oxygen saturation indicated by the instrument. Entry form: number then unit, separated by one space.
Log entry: 99 %
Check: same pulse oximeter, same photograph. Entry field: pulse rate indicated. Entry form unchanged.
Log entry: 51 bpm
